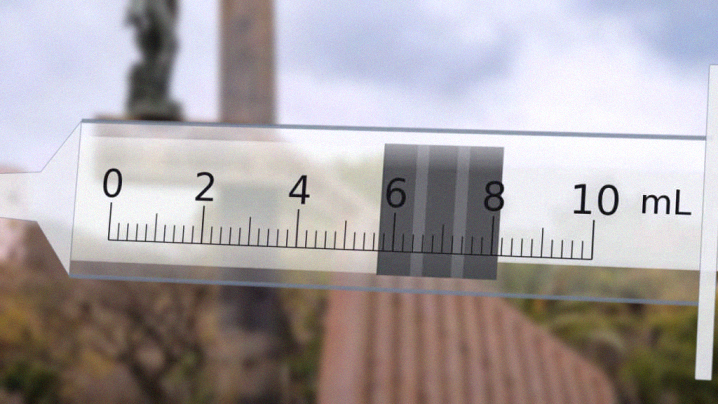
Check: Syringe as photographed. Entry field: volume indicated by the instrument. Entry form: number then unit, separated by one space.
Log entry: 5.7 mL
